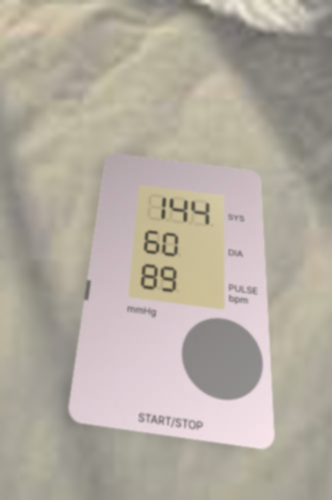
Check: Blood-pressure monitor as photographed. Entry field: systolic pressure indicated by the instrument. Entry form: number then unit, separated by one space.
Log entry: 144 mmHg
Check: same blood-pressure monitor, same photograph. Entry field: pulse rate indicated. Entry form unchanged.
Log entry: 89 bpm
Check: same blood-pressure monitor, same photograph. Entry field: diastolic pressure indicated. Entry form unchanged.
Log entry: 60 mmHg
